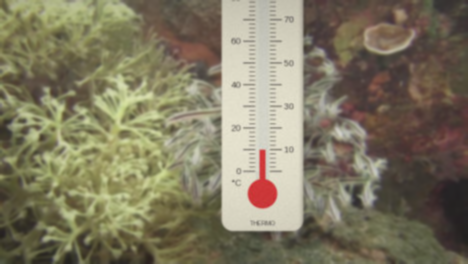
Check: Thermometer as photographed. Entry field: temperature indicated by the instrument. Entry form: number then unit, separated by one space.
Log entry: 10 °C
